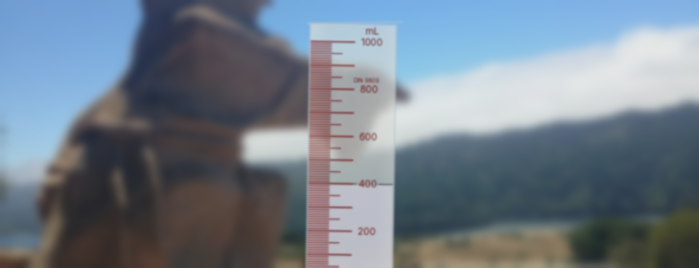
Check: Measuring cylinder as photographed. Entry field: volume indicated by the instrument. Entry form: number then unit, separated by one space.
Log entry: 400 mL
